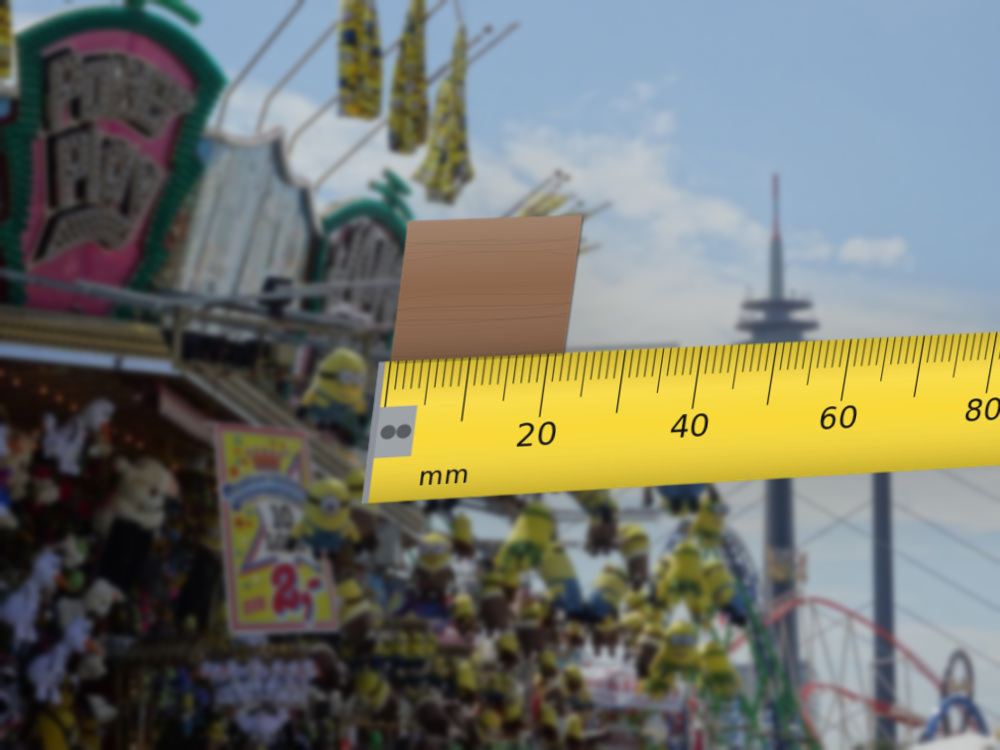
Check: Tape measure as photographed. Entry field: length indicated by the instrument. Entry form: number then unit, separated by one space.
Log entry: 22 mm
